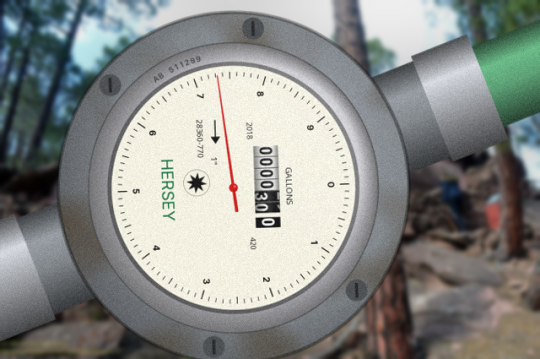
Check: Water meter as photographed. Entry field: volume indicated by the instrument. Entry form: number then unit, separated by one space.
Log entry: 297.3 gal
